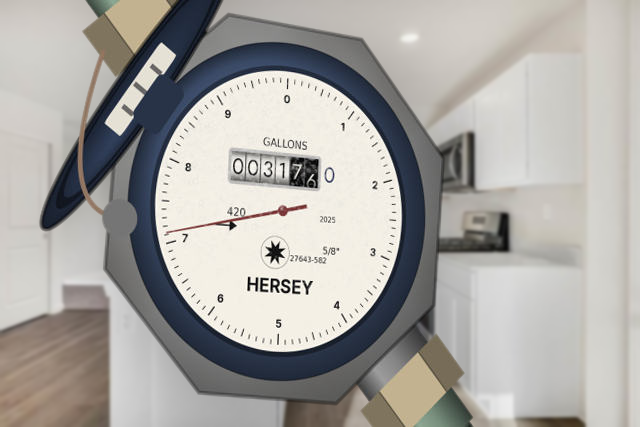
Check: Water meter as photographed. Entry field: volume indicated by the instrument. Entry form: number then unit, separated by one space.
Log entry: 31757.1 gal
